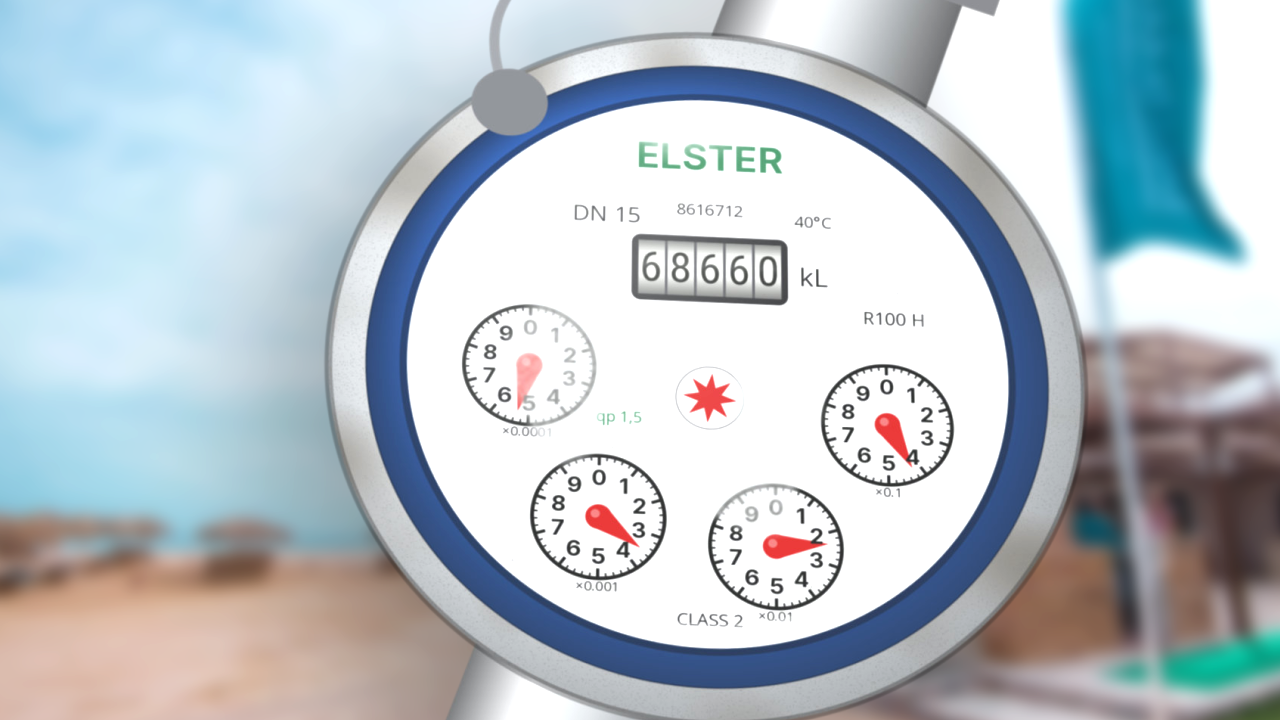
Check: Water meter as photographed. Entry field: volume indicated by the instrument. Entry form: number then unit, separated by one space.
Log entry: 68660.4235 kL
